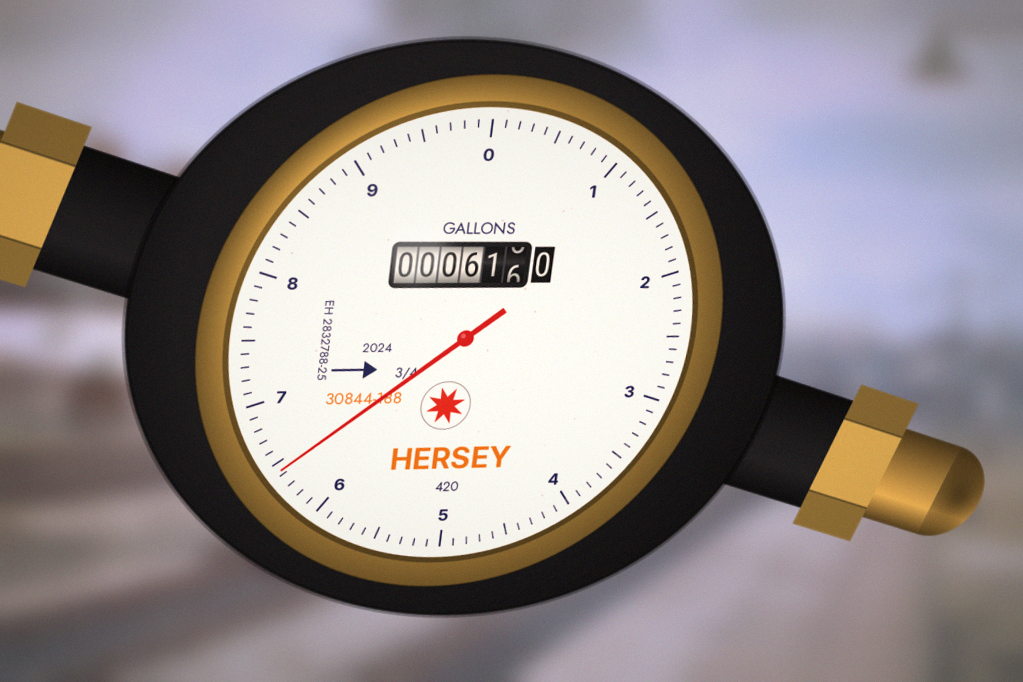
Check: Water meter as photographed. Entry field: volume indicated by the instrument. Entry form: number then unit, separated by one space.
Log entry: 6156.4 gal
